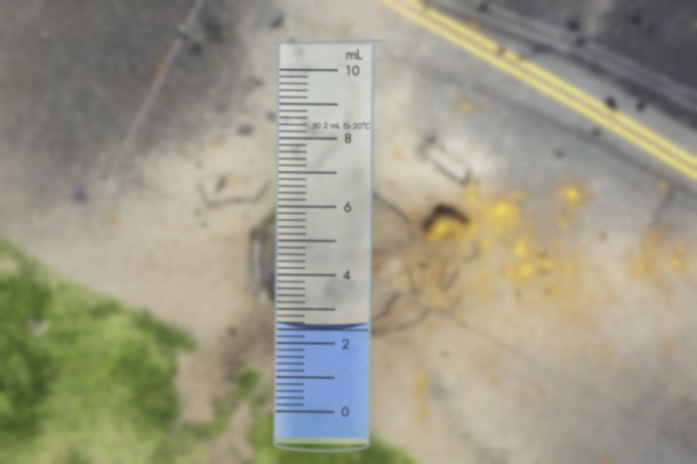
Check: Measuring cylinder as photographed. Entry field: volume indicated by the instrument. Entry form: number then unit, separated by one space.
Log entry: 2.4 mL
